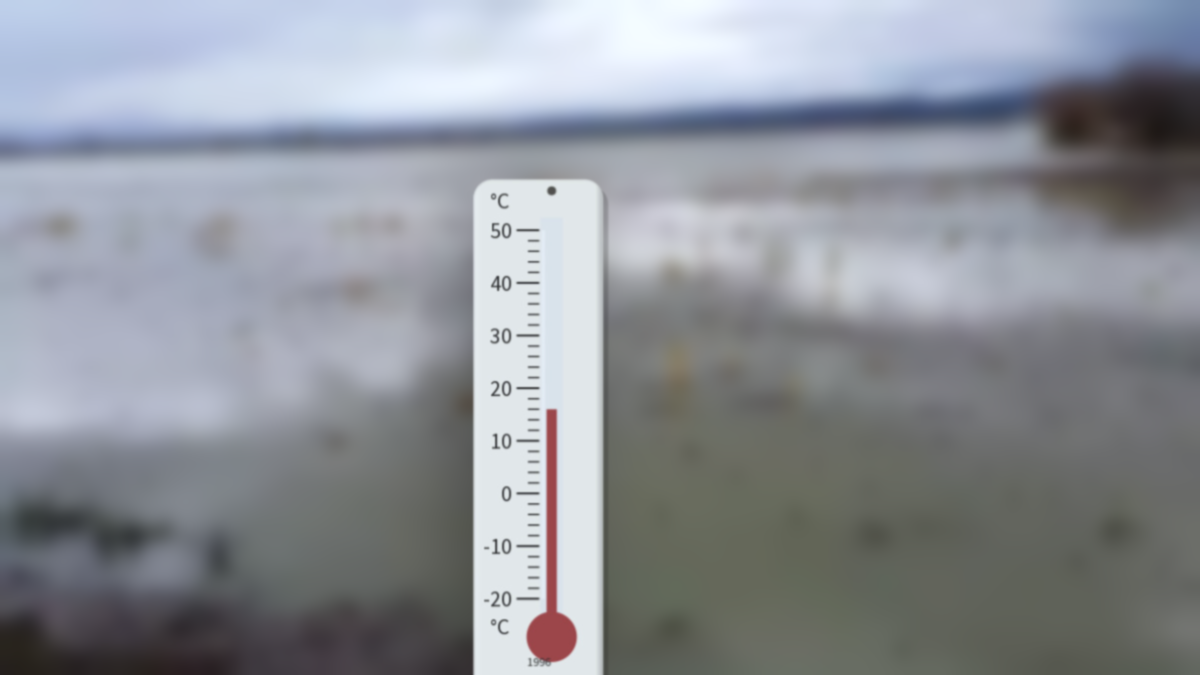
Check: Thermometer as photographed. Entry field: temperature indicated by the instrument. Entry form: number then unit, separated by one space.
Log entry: 16 °C
